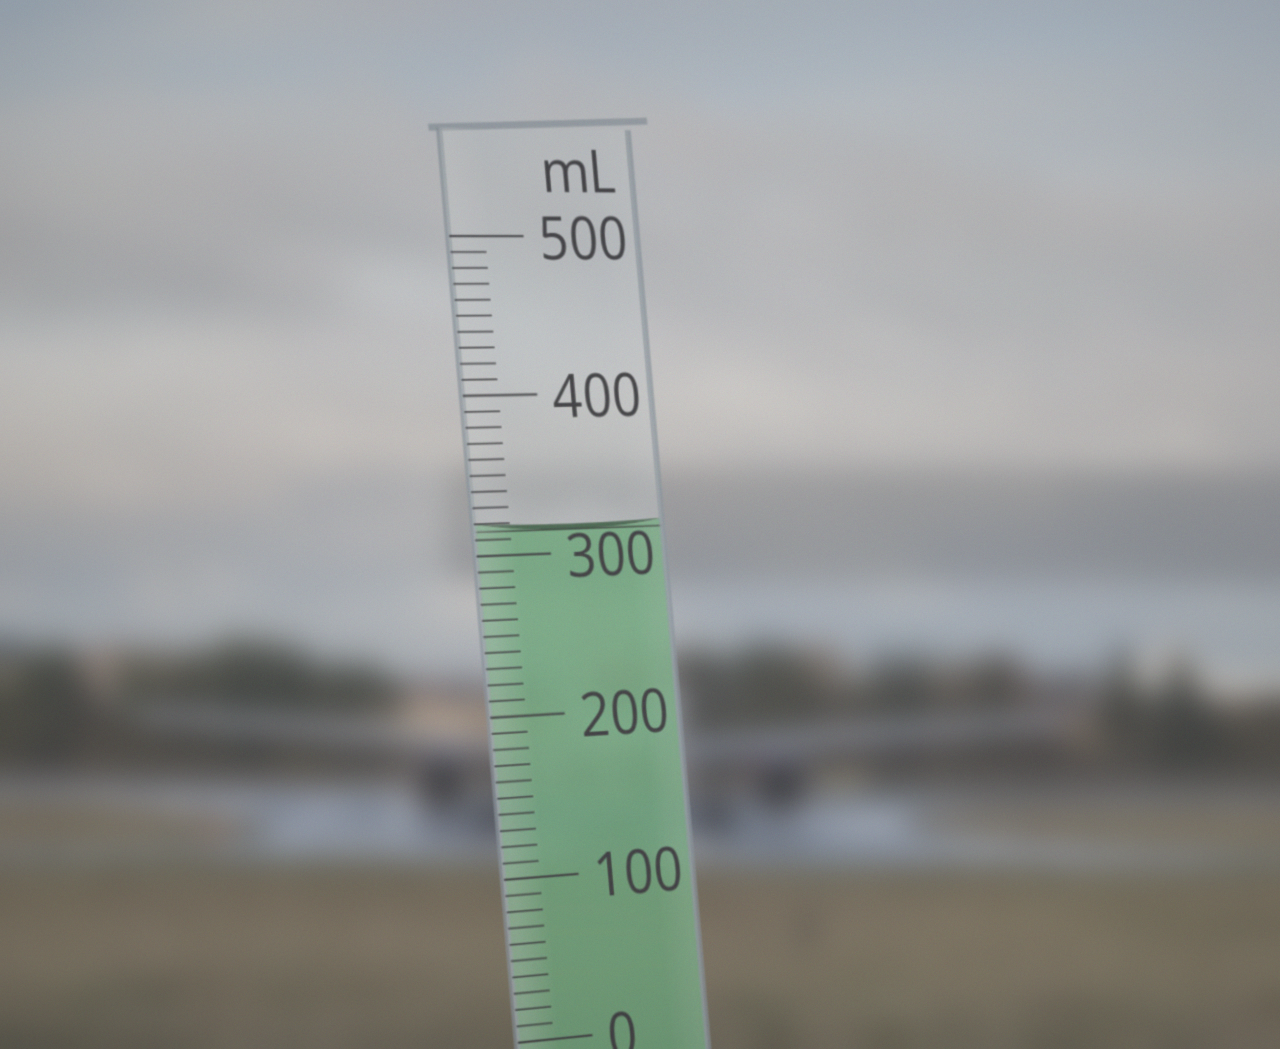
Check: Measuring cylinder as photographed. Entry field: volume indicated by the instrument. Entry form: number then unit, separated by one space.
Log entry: 315 mL
